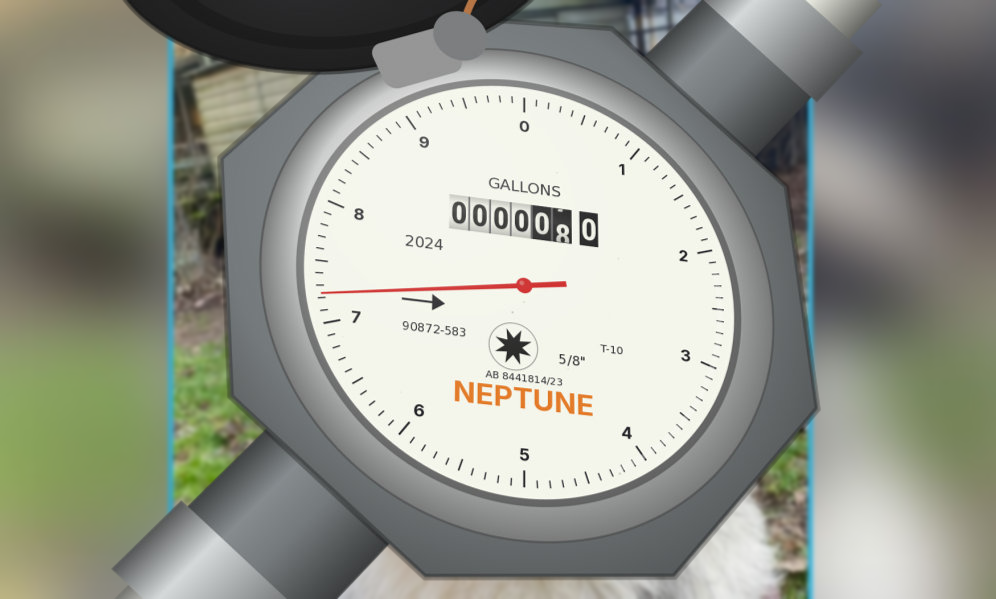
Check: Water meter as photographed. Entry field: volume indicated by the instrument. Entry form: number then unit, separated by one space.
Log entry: 77.2 gal
